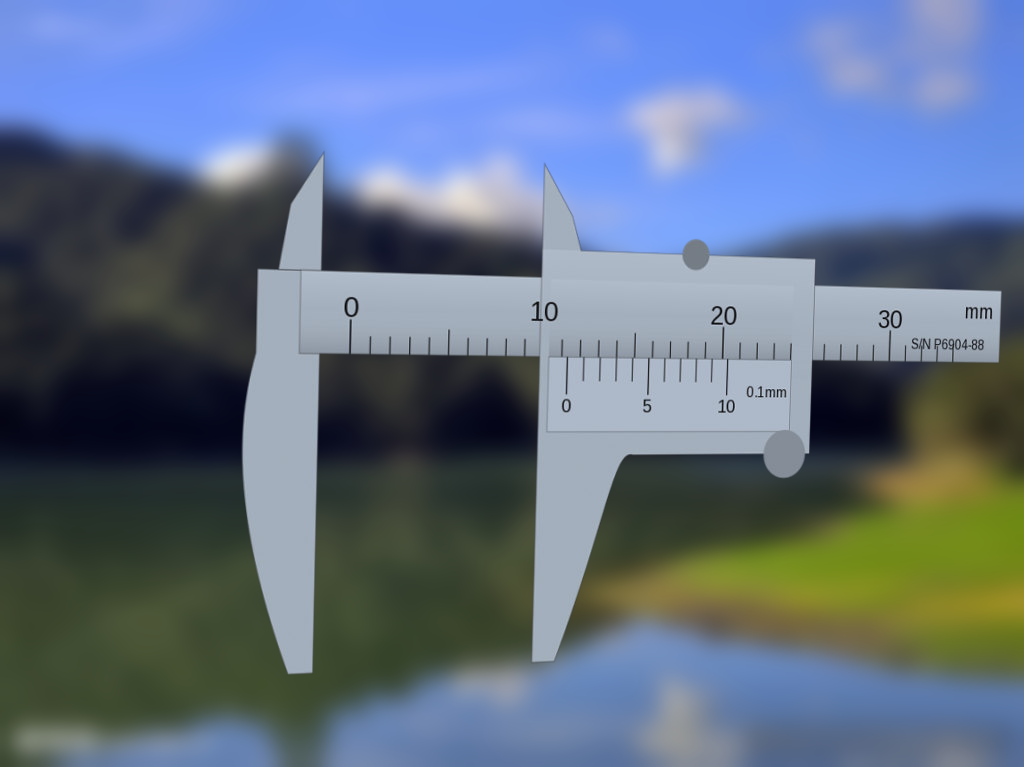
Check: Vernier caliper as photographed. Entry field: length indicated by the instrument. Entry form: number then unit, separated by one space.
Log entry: 11.3 mm
